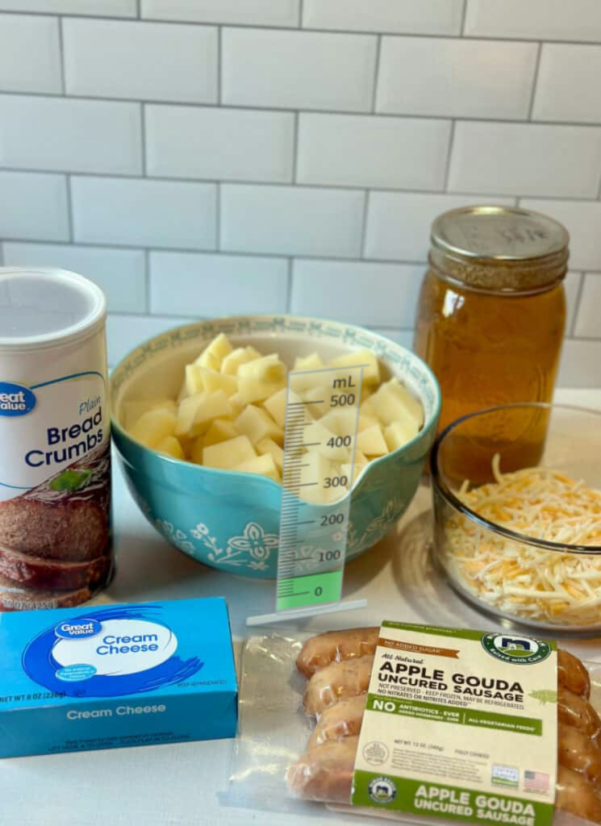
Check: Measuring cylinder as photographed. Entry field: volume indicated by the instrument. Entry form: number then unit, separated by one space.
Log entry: 50 mL
